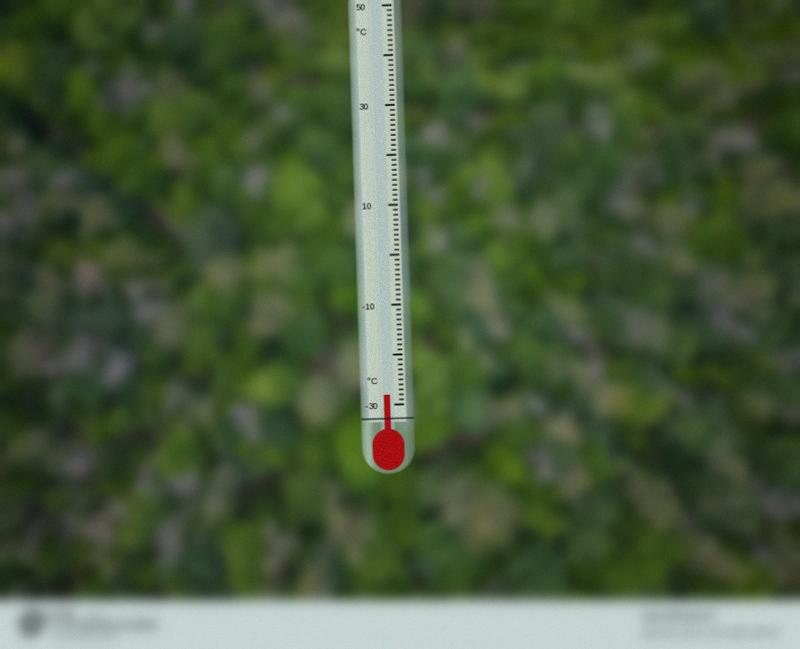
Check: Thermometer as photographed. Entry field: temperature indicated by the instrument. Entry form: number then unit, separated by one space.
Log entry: -28 °C
